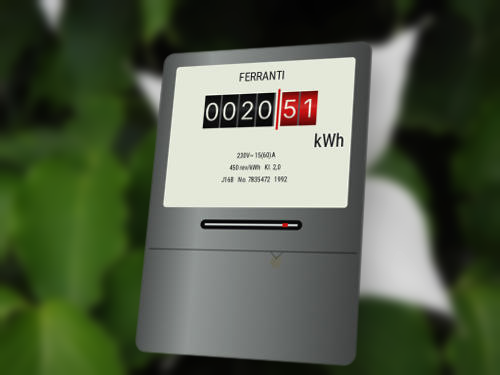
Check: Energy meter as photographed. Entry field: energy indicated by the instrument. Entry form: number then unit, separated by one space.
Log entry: 20.51 kWh
